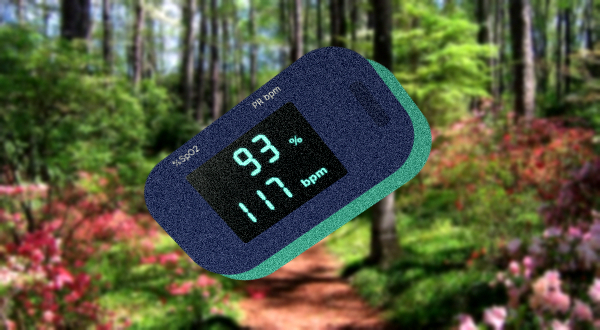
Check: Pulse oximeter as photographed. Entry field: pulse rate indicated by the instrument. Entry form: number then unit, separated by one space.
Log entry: 117 bpm
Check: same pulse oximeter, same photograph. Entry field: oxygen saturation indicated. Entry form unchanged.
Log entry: 93 %
